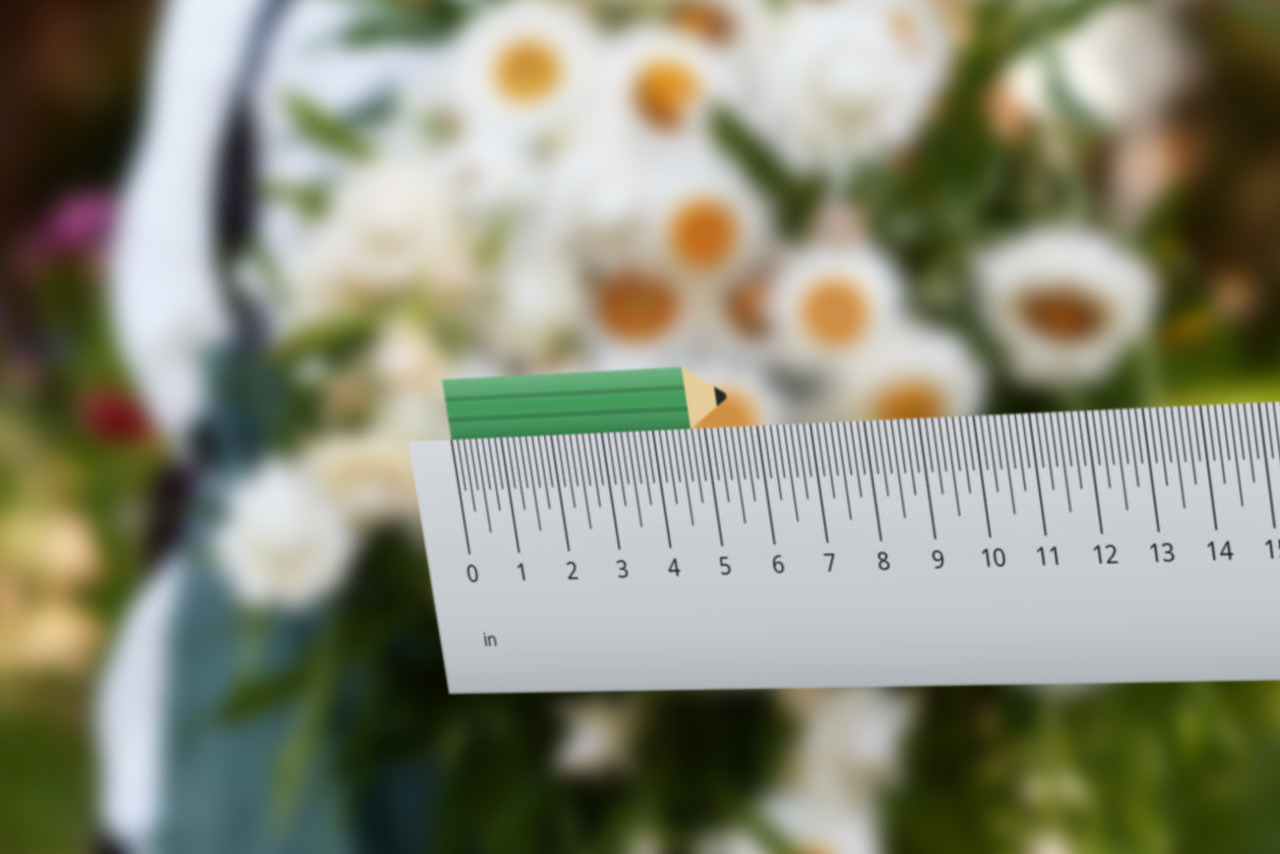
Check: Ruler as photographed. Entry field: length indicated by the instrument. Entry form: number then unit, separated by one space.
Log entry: 5.5 in
